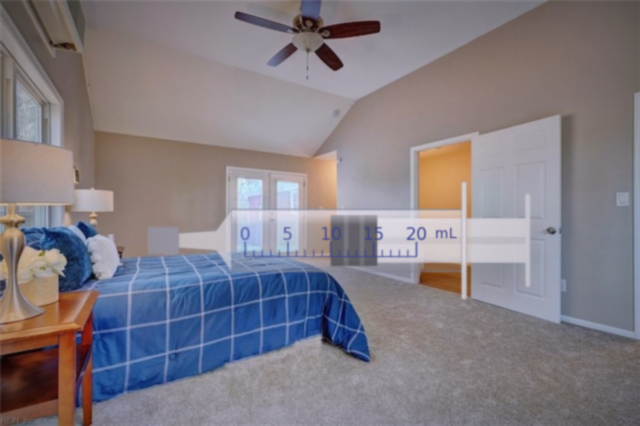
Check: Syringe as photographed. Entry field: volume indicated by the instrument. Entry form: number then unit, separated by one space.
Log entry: 10 mL
